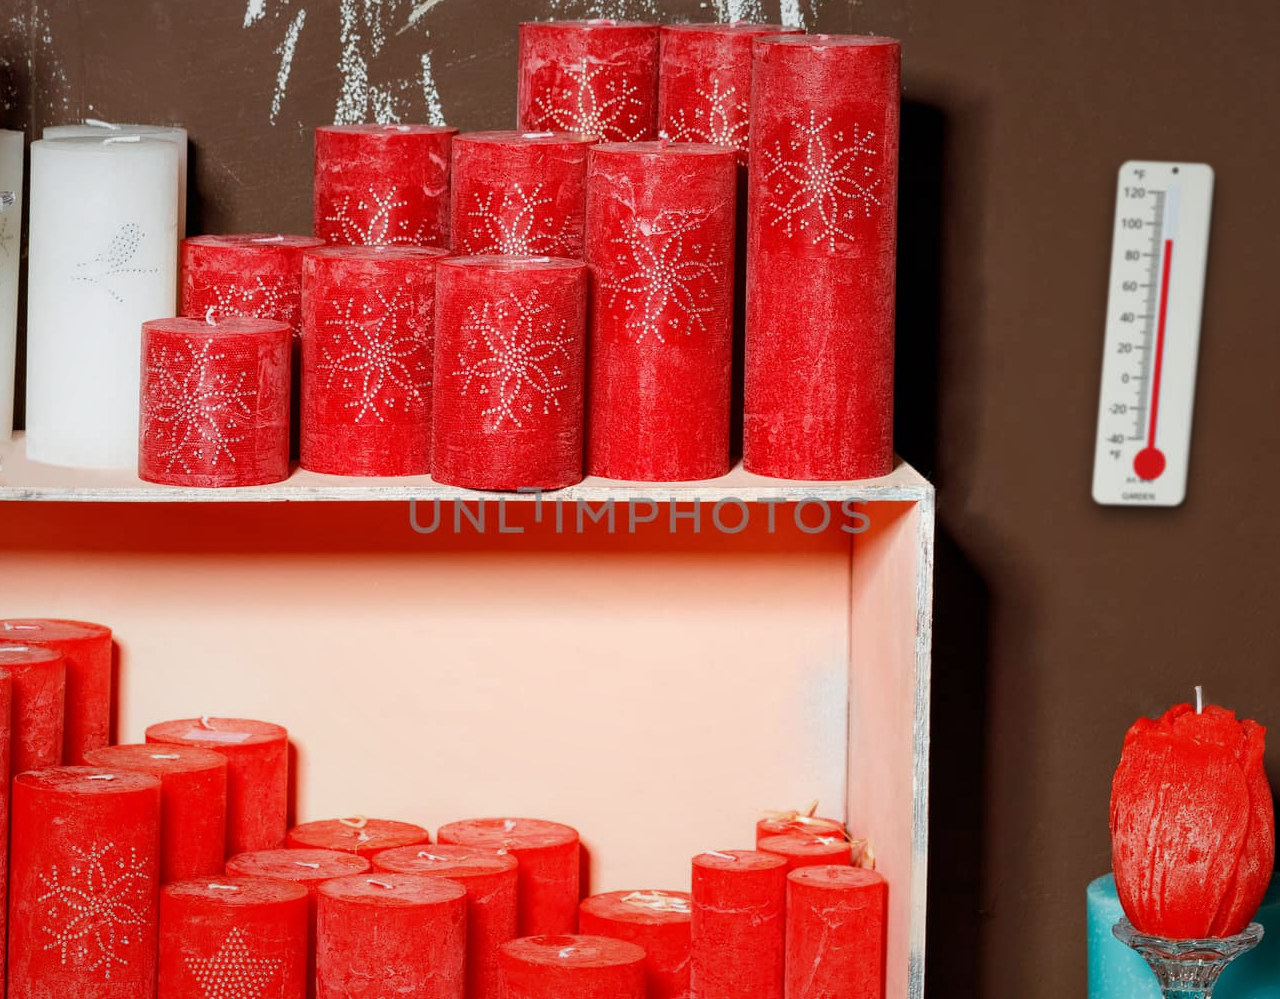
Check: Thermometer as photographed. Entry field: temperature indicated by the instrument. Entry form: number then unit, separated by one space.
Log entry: 90 °F
